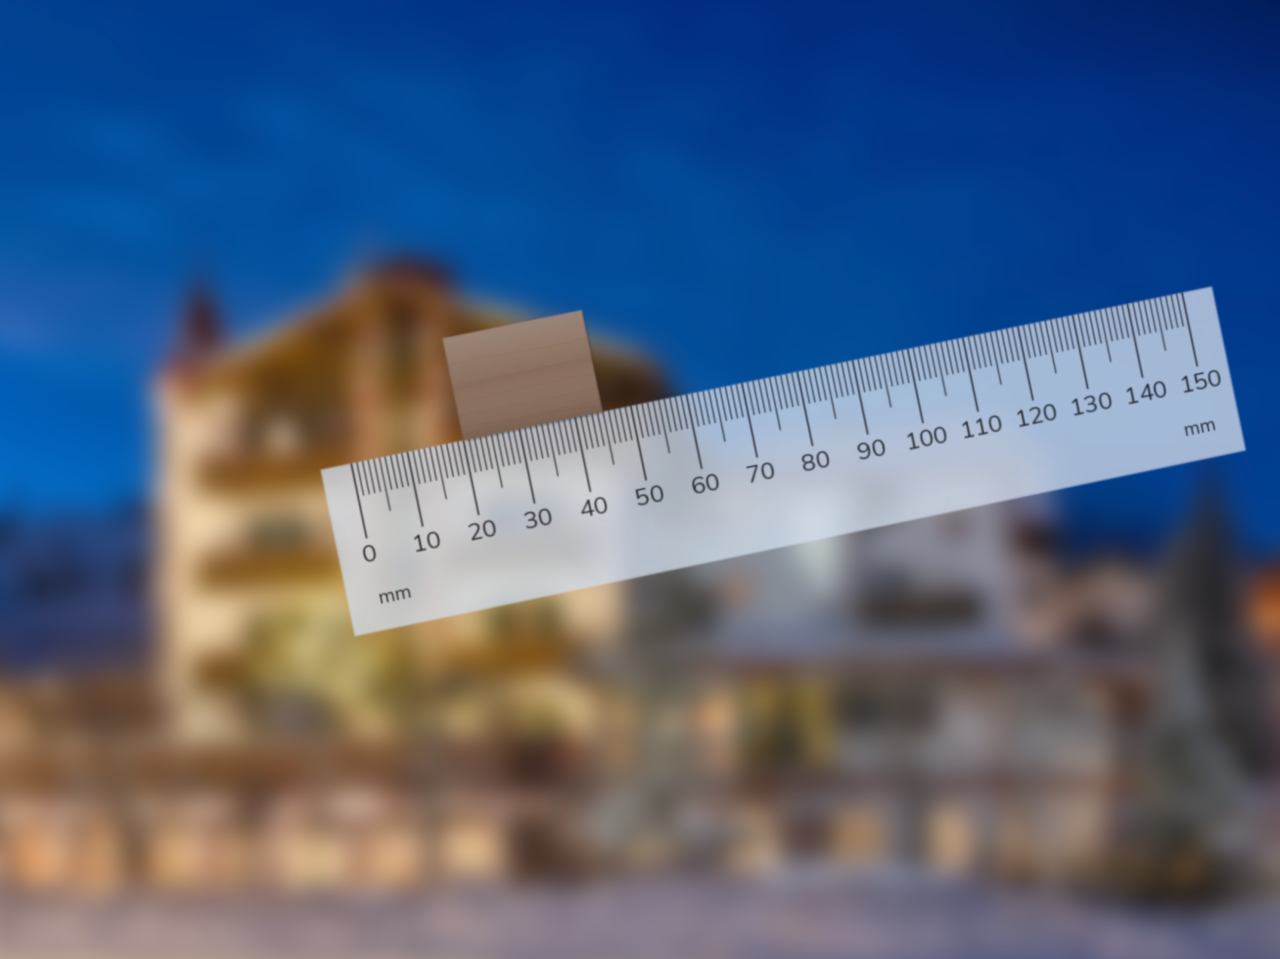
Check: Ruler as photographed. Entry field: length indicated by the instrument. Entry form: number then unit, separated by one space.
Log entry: 25 mm
